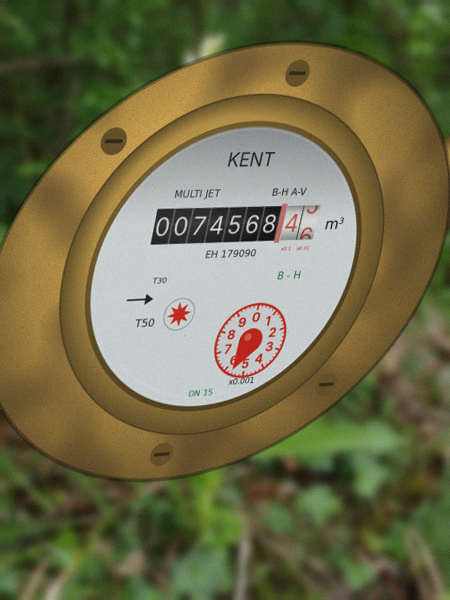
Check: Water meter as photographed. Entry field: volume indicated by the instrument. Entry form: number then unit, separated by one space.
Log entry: 74568.455 m³
